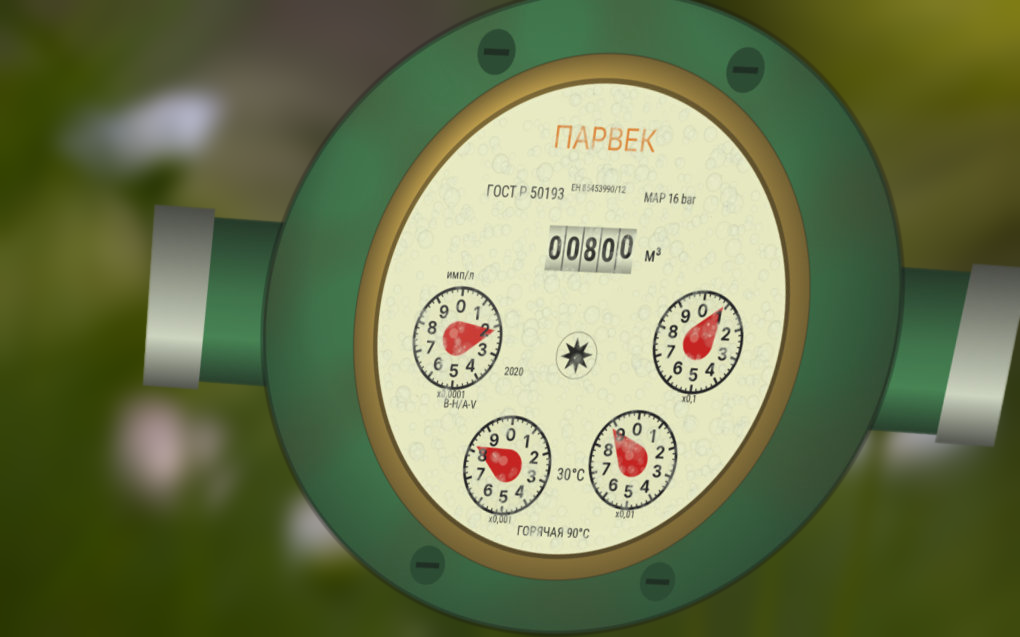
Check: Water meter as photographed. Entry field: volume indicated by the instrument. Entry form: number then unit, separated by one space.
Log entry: 800.0882 m³
